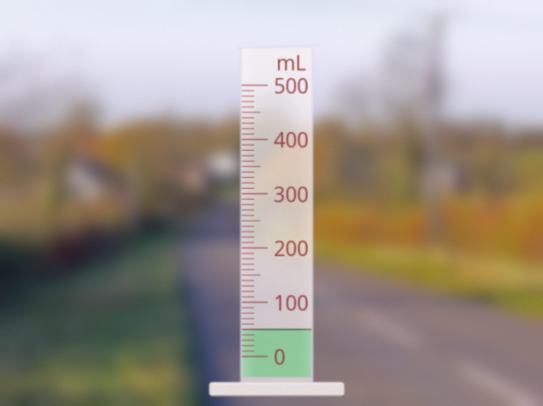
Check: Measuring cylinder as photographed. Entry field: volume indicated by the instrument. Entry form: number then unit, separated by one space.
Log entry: 50 mL
